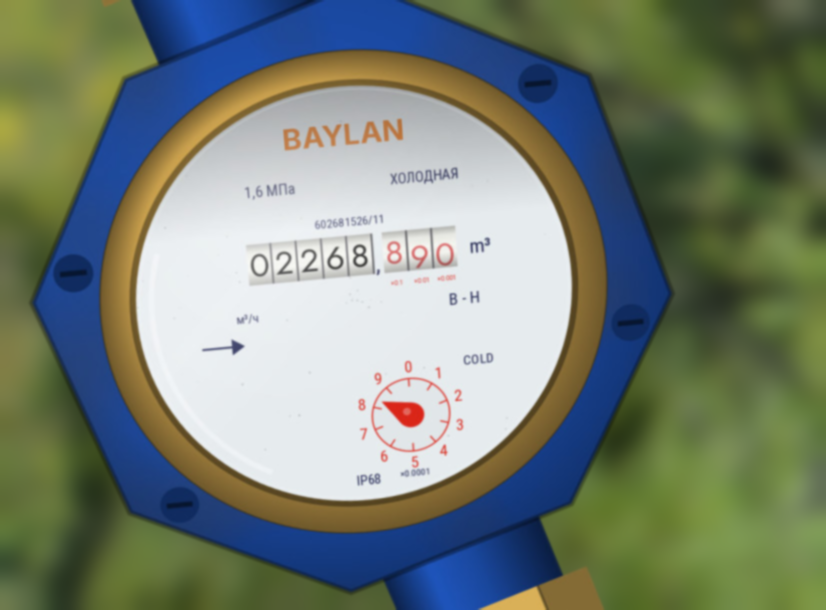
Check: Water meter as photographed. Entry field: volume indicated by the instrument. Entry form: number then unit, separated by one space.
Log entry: 2268.8898 m³
